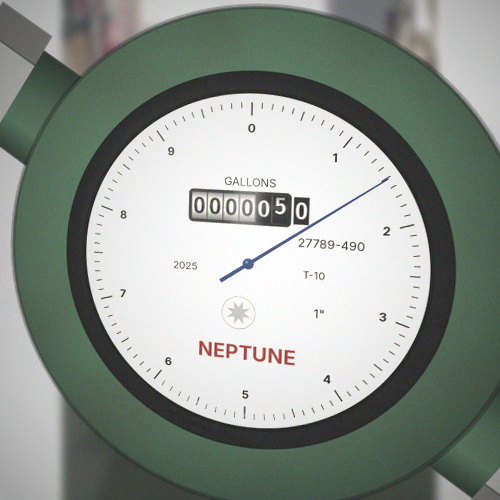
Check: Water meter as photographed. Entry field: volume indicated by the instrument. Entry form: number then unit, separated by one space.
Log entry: 51.5 gal
